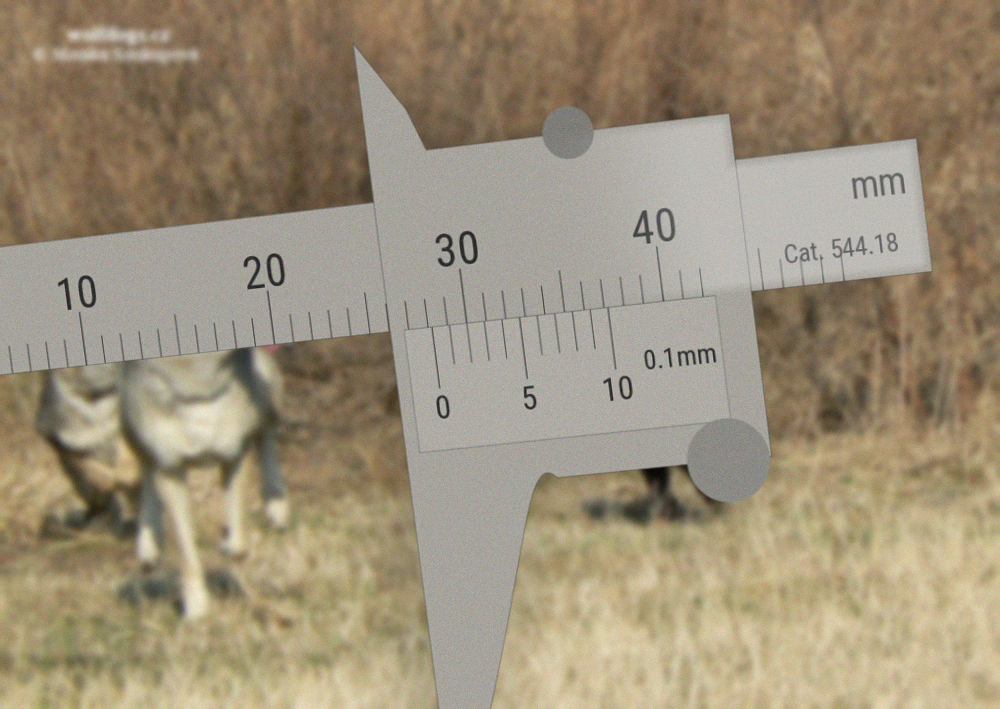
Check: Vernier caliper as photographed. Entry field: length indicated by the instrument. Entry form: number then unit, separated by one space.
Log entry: 28.2 mm
